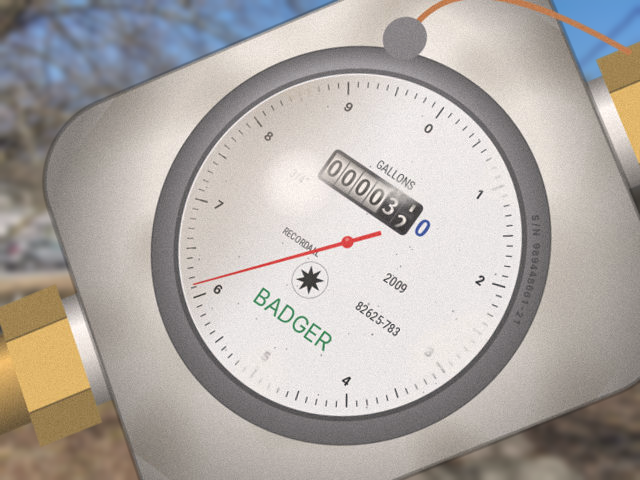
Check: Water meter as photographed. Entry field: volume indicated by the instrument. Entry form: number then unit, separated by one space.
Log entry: 316.1 gal
